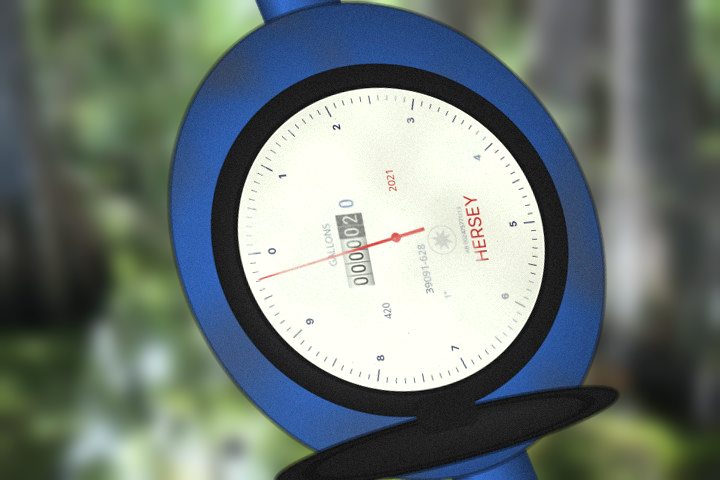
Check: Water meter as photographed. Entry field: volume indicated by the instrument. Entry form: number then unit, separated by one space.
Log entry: 19.7 gal
